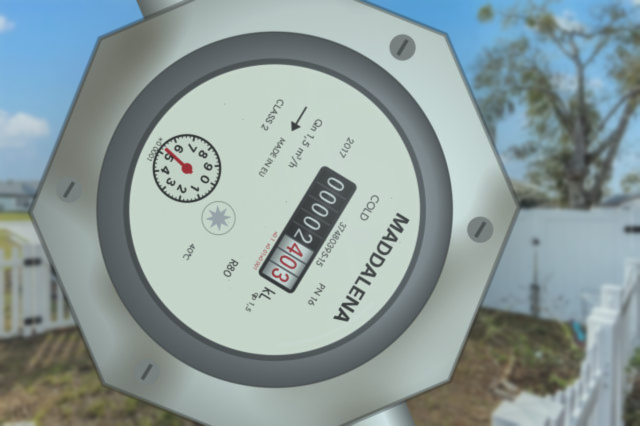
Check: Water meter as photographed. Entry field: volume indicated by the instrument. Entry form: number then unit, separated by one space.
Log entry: 2.4035 kL
